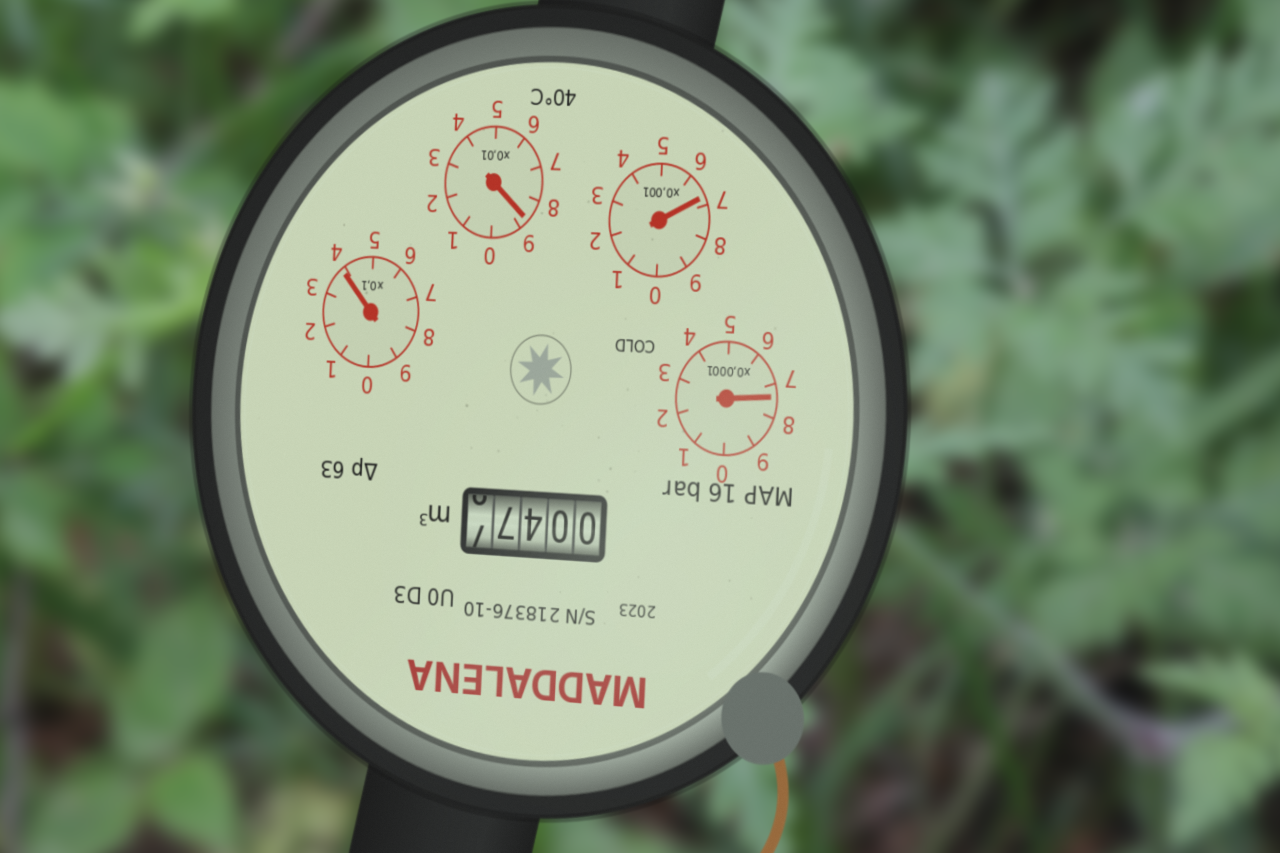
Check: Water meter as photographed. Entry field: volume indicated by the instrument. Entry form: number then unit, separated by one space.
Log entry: 477.3867 m³
